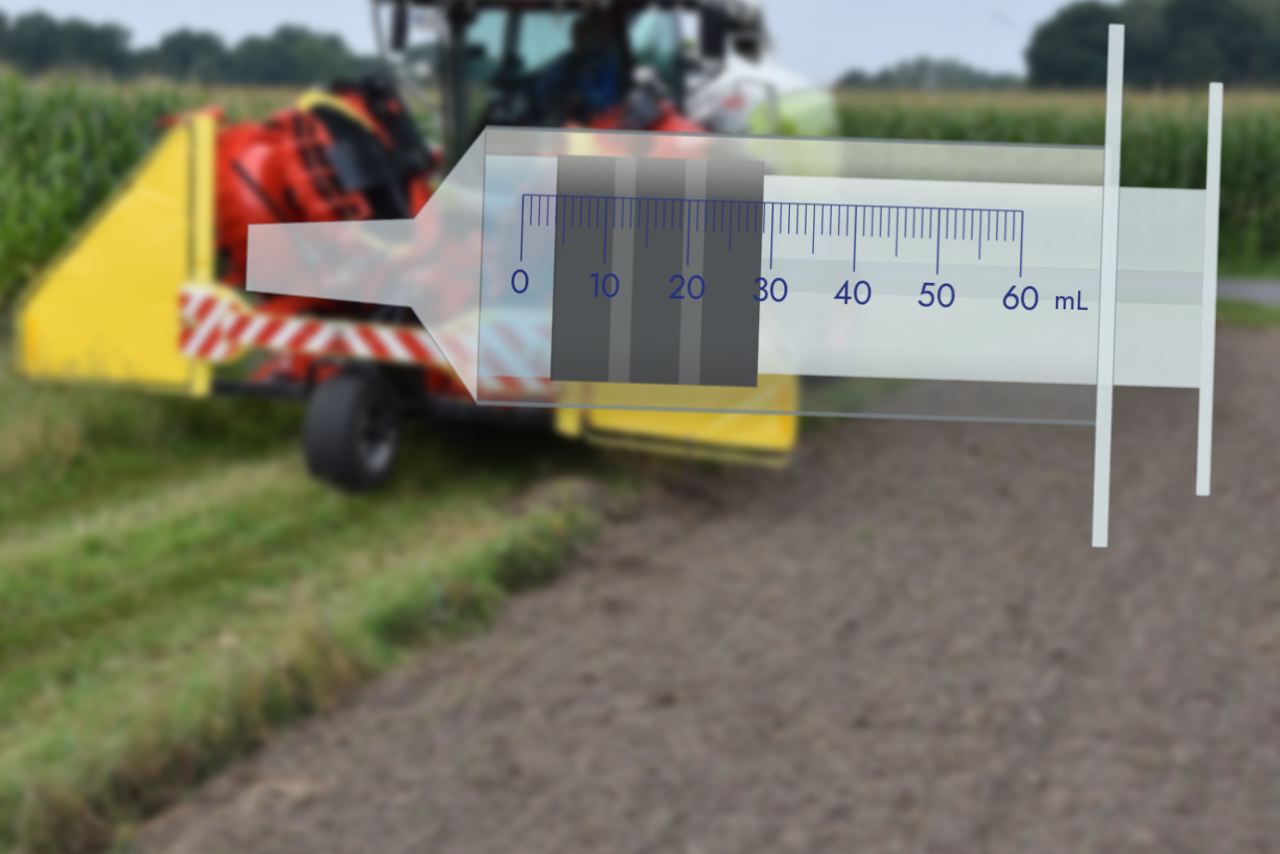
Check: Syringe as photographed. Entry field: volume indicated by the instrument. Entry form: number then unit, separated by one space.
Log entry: 4 mL
